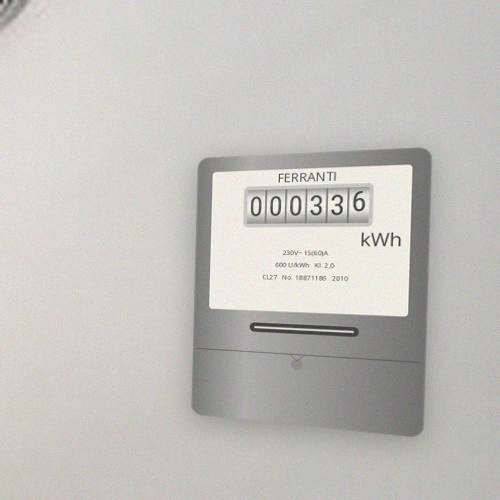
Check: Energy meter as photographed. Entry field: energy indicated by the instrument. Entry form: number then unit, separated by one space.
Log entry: 336 kWh
